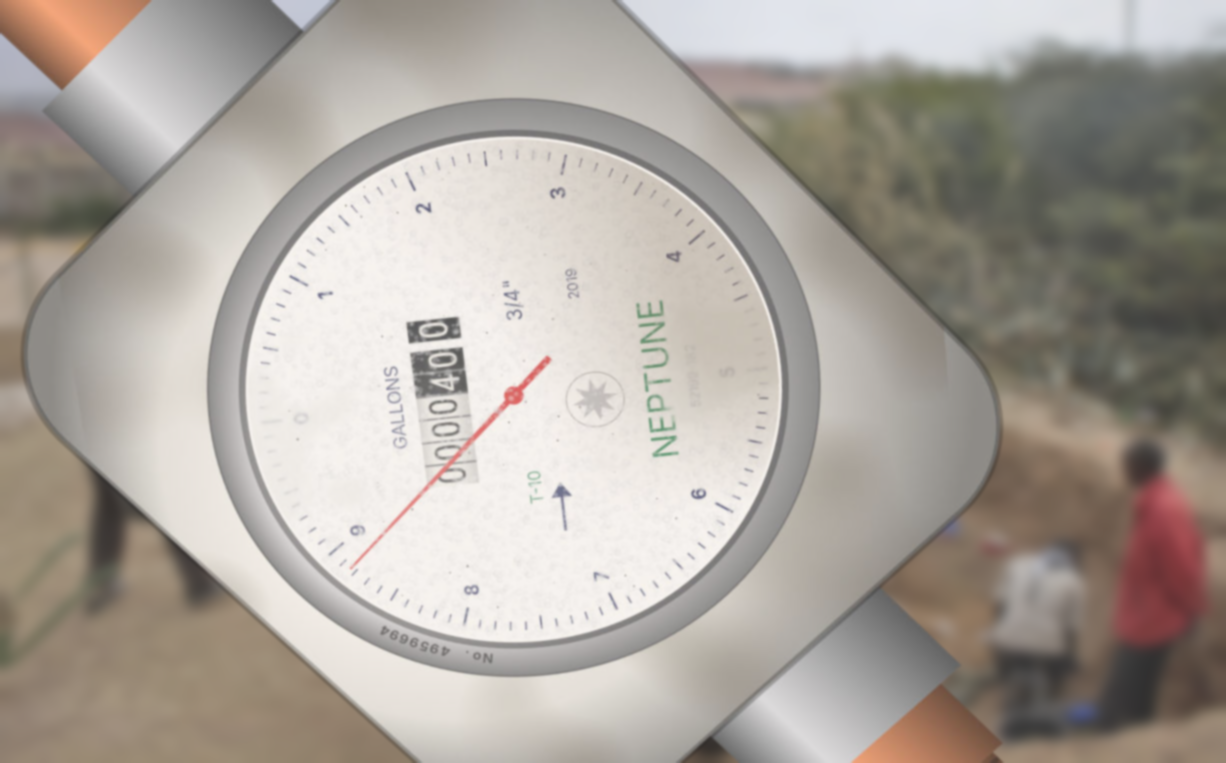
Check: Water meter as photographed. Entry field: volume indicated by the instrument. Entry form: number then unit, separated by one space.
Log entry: 398.8 gal
